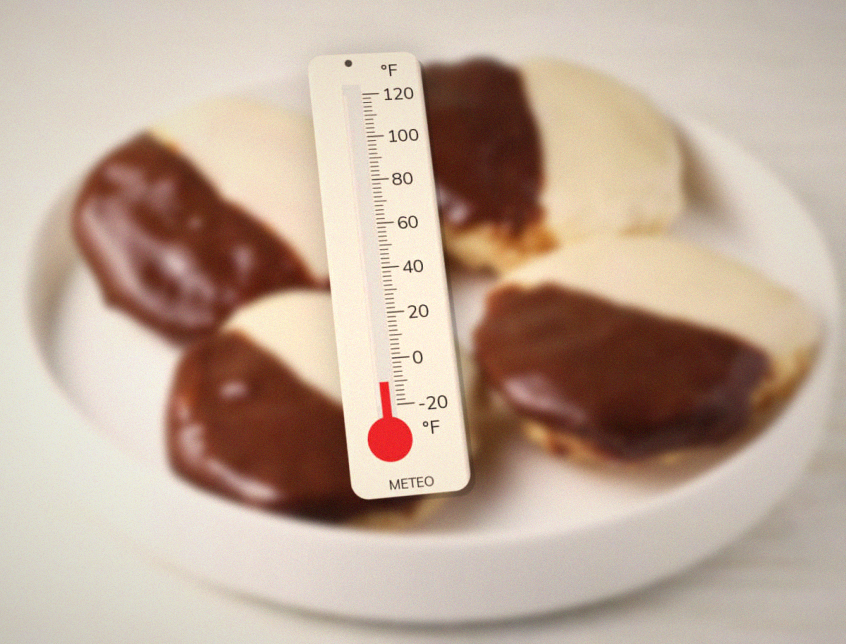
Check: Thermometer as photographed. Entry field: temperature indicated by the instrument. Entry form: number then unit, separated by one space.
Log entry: -10 °F
